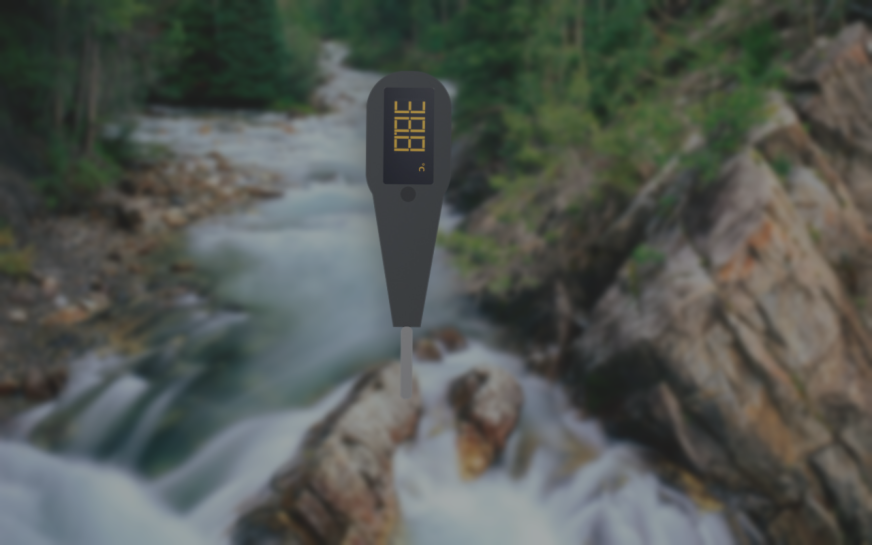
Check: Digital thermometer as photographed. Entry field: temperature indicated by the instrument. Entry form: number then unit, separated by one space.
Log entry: 38.8 °C
